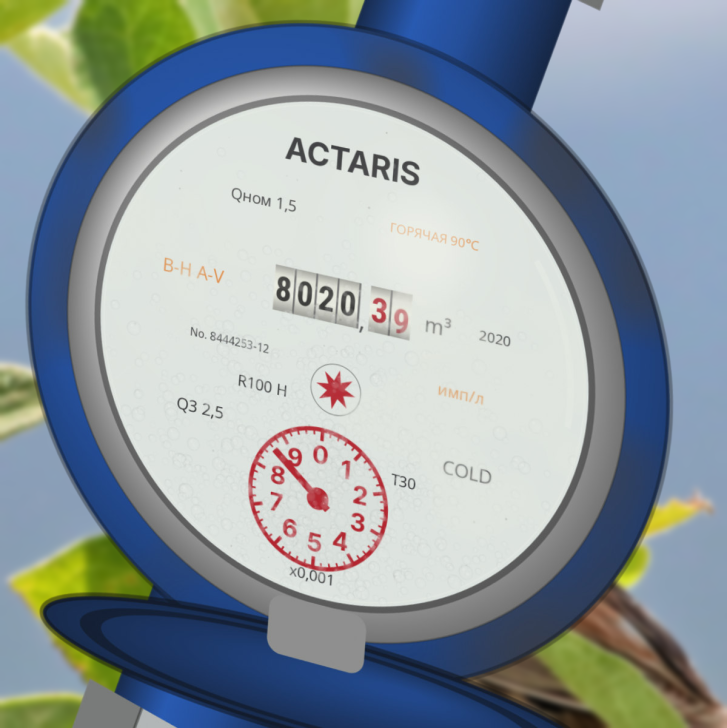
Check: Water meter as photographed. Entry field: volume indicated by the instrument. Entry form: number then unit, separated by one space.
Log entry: 8020.388 m³
